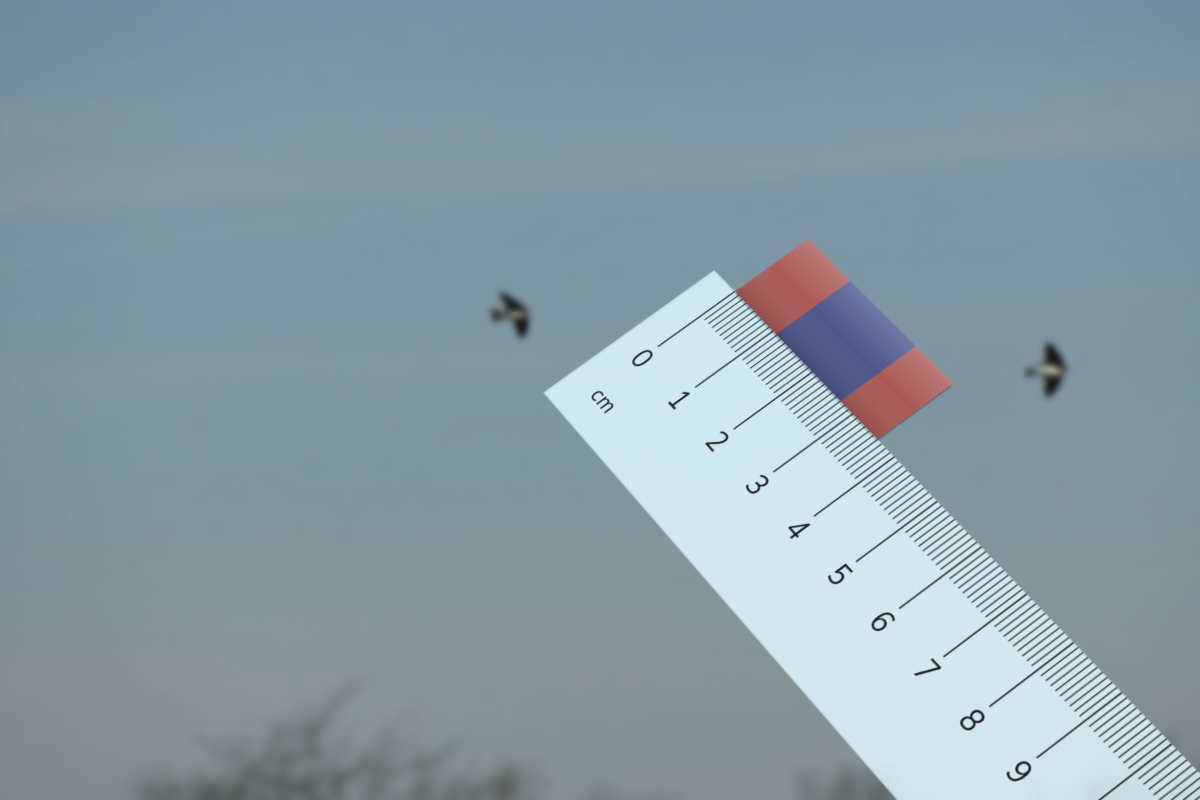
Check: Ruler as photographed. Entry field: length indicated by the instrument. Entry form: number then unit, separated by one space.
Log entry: 3.6 cm
